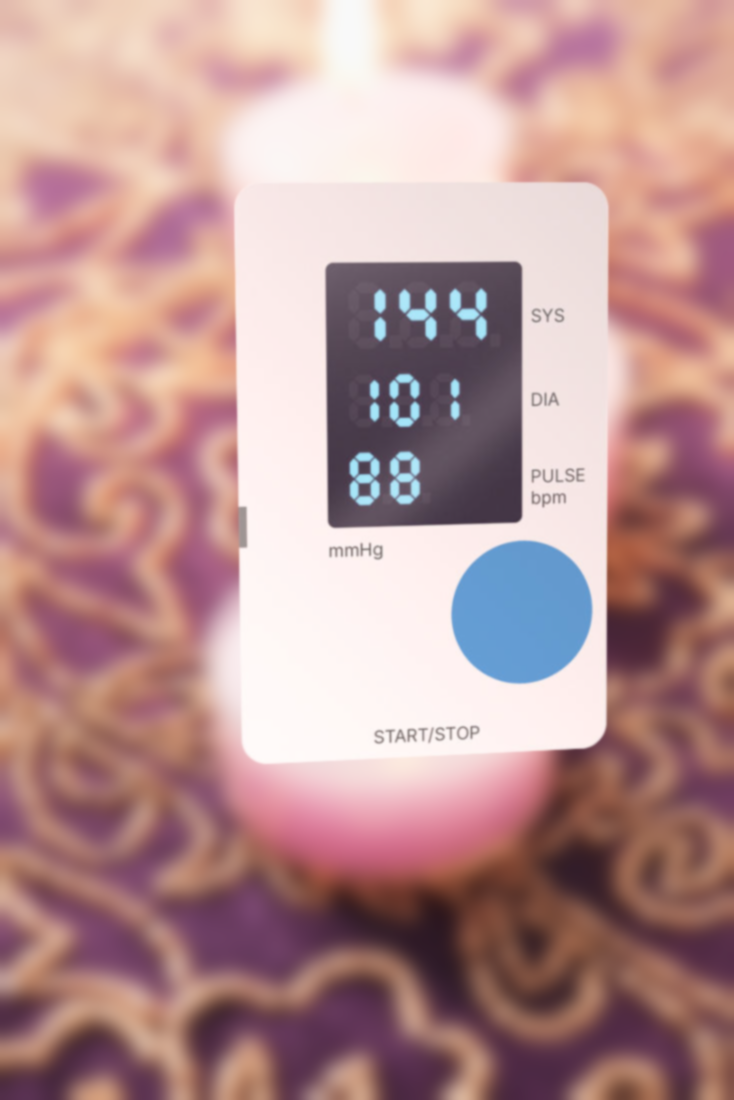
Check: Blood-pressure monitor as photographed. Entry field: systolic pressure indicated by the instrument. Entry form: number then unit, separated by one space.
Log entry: 144 mmHg
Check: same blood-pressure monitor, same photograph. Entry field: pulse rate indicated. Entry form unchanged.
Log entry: 88 bpm
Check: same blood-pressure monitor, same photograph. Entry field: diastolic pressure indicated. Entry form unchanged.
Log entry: 101 mmHg
